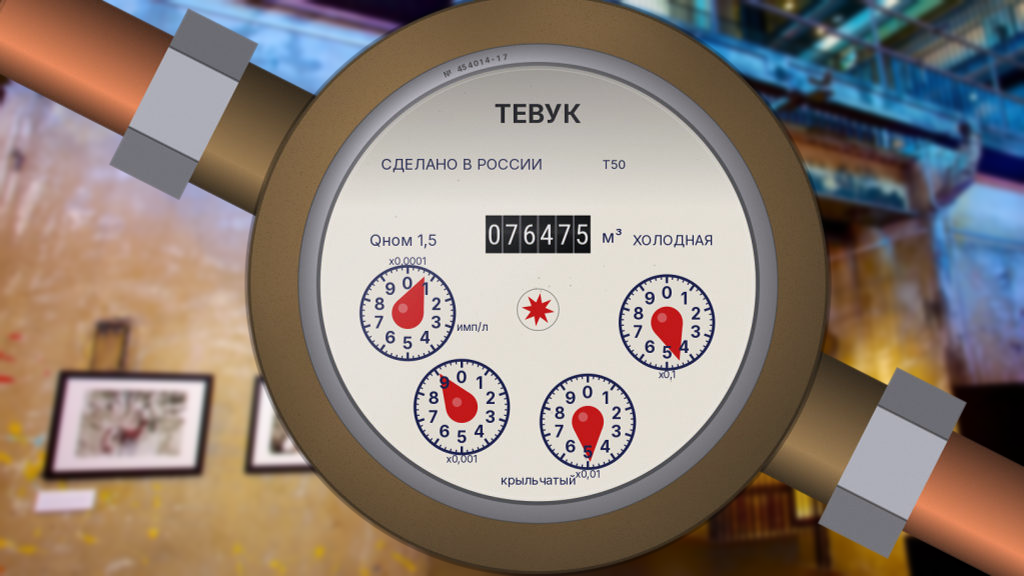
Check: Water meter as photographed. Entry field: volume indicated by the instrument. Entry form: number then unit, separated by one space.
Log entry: 76475.4490 m³
